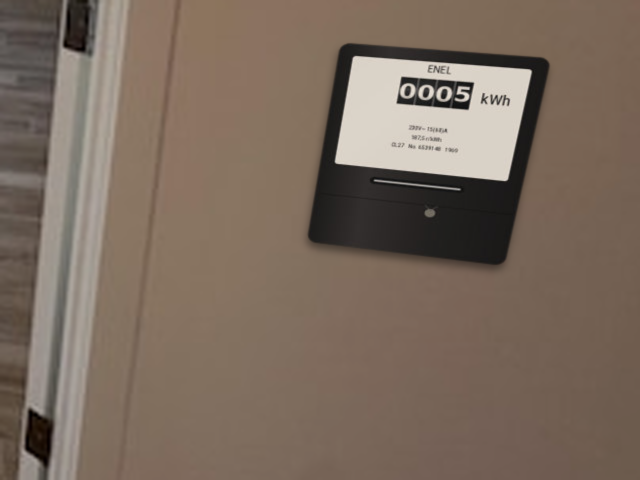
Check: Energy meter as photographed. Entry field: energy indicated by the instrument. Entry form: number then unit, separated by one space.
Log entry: 5 kWh
